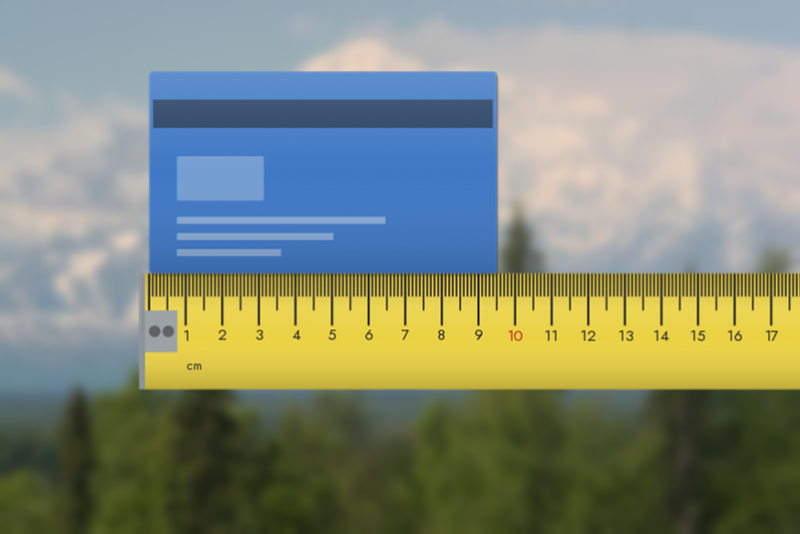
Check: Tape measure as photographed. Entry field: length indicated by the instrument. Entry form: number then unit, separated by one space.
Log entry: 9.5 cm
